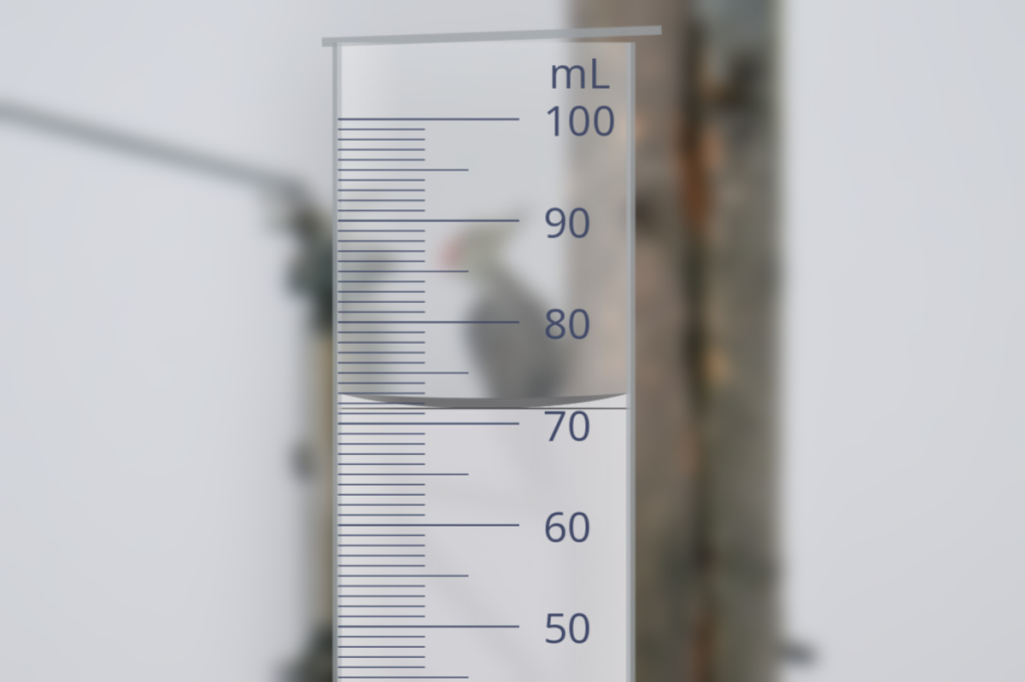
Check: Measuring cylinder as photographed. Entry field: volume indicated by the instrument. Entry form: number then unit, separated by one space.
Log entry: 71.5 mL
